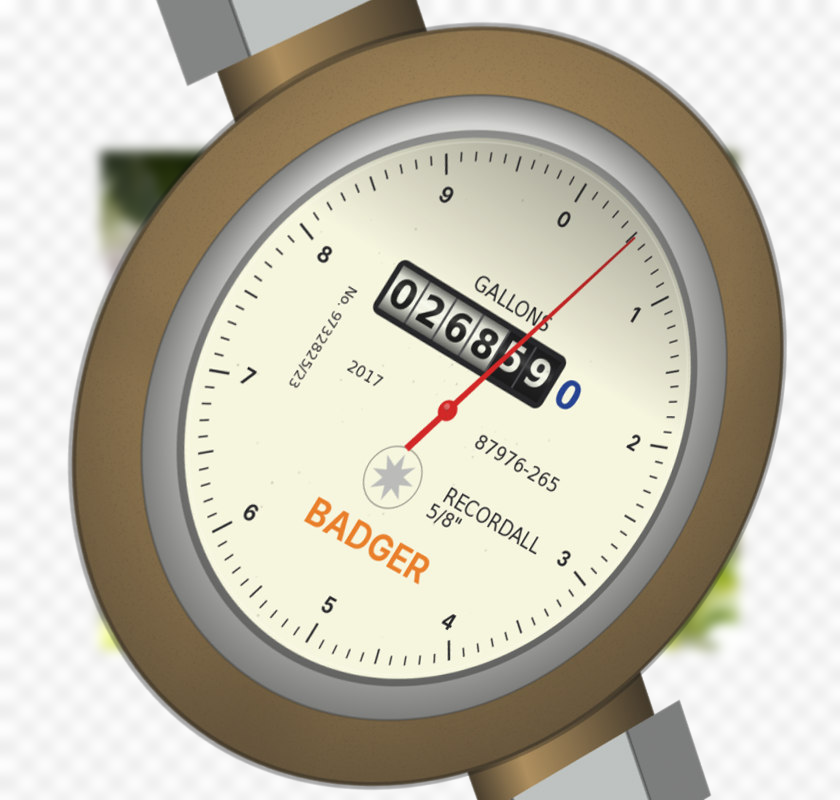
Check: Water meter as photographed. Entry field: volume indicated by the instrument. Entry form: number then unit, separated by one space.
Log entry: 268590.5 gal
